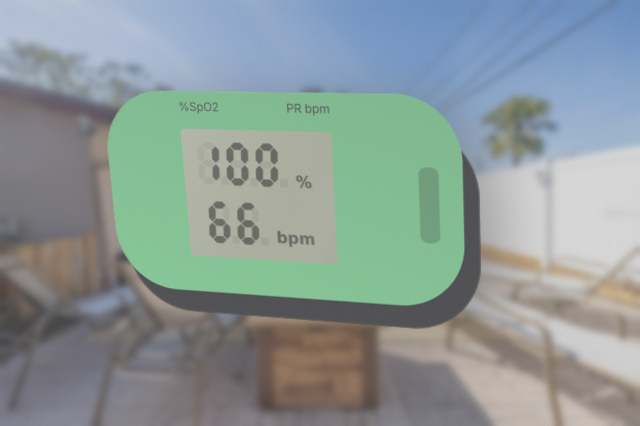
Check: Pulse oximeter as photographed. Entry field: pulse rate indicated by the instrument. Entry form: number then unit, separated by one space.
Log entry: 66 bpm
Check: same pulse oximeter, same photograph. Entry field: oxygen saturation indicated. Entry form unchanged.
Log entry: 100 %
